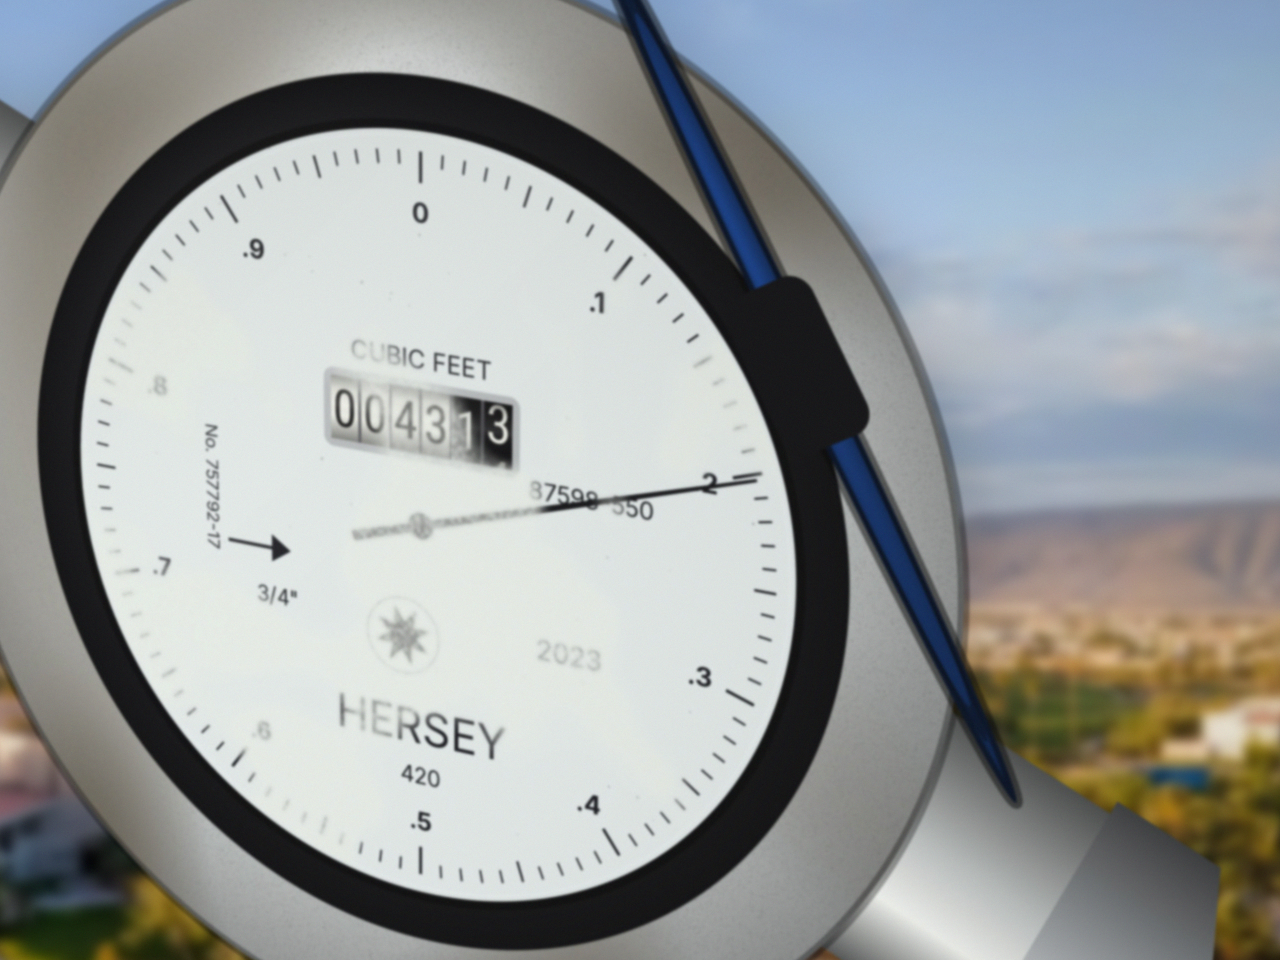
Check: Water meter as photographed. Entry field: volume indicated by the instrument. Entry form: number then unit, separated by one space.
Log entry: 4313.20 ft³
